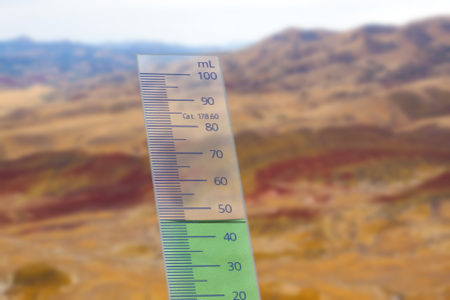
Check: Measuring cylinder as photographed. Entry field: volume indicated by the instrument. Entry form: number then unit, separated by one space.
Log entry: 45 mL
